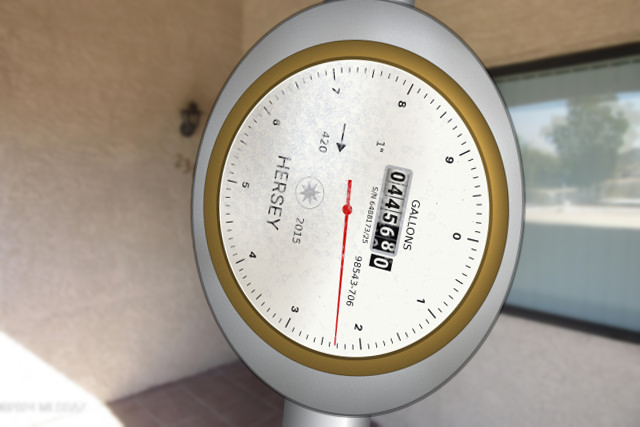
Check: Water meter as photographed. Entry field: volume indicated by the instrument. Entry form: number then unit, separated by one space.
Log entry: 445682.3 gal
